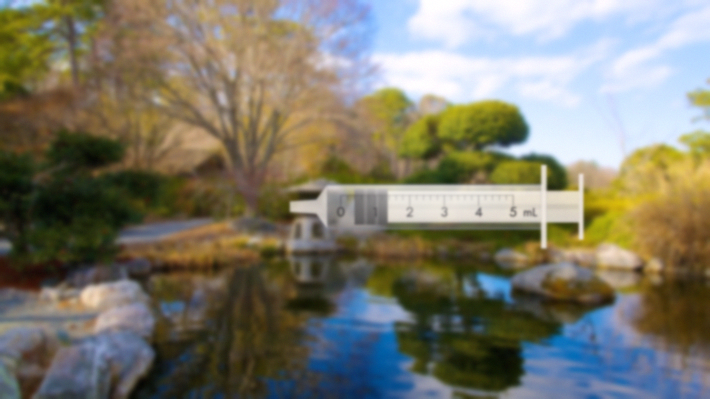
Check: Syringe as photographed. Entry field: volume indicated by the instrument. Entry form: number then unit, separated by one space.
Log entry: 0.4 mL
